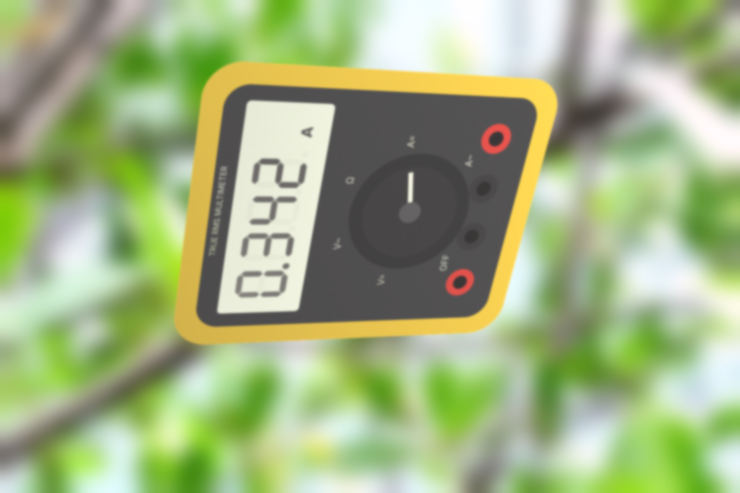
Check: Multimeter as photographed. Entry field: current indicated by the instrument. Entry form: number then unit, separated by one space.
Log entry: 0.342 A
